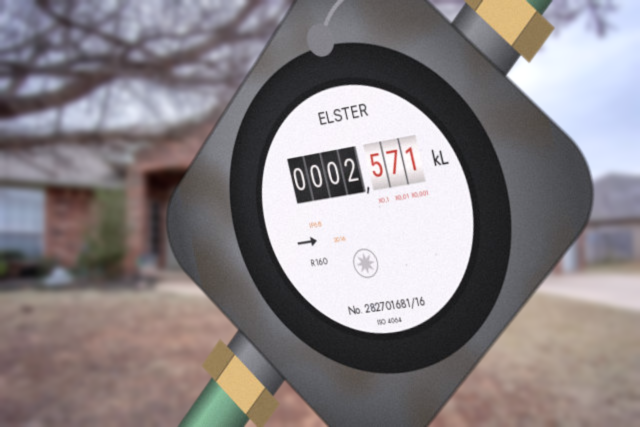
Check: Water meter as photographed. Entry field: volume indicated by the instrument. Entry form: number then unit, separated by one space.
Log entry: 2.571 kL
